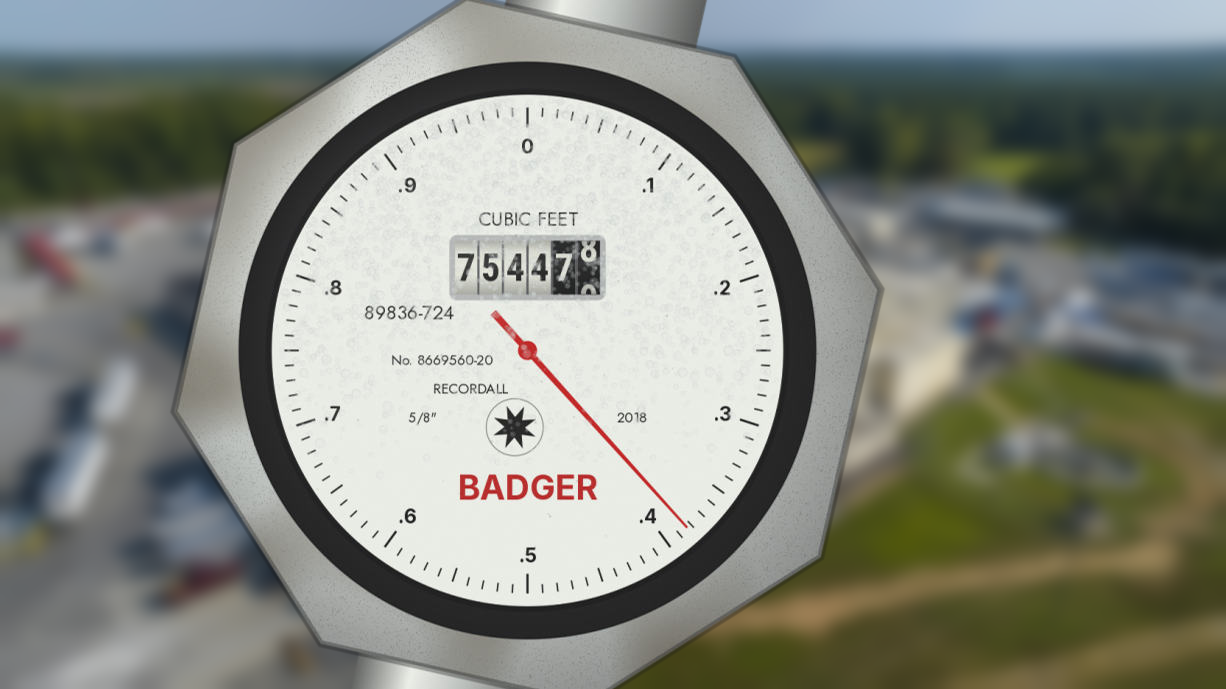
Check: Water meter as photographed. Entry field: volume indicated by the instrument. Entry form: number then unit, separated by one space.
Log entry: 754478.38 ft³
